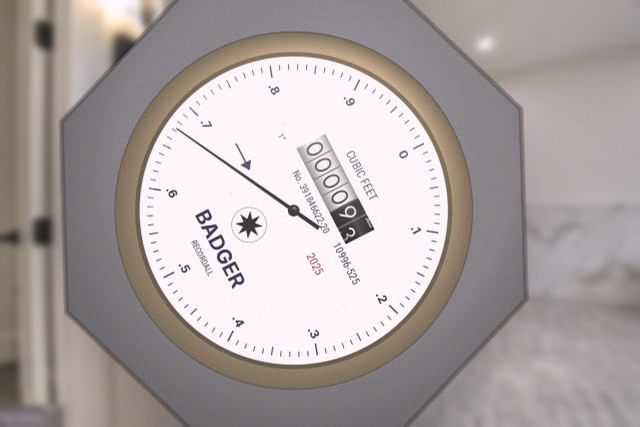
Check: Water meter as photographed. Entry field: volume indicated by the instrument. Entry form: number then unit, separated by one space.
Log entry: 92.67 ft³
